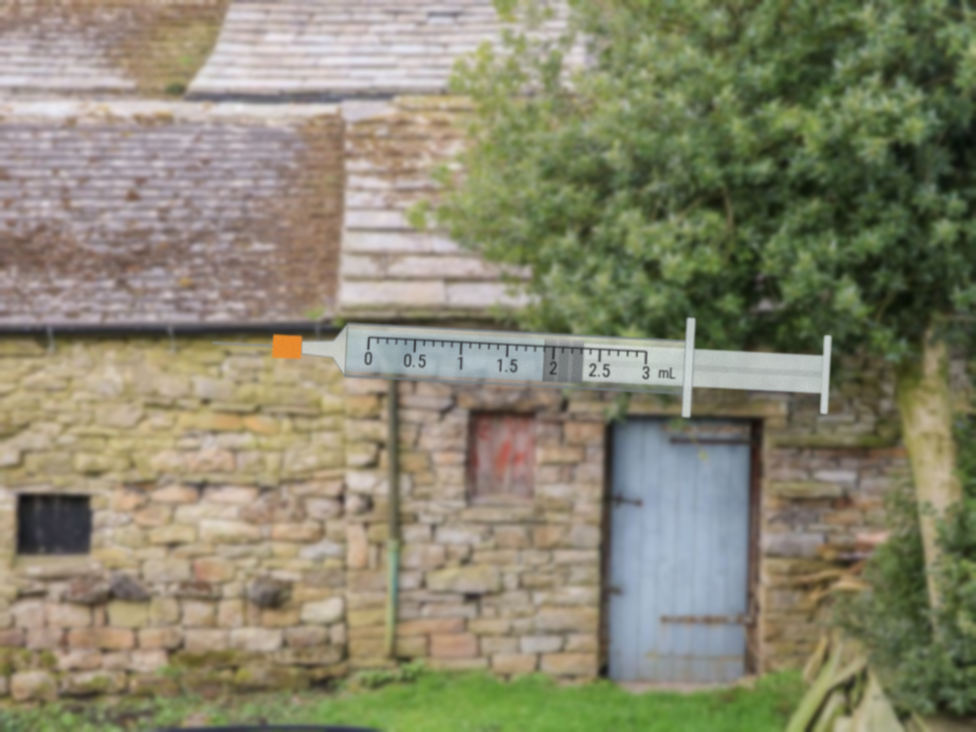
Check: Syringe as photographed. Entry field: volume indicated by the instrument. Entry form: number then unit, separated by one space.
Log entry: 1.9 mL
